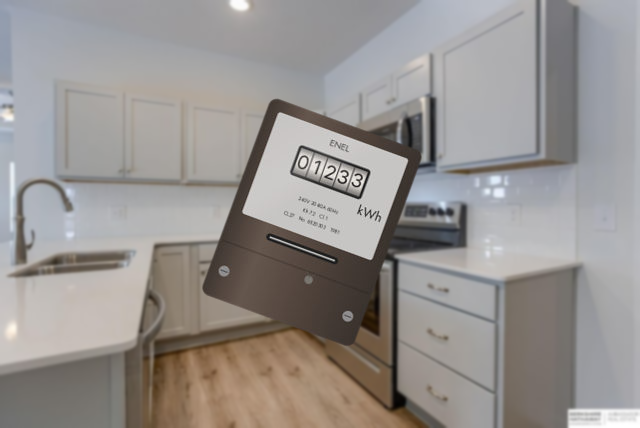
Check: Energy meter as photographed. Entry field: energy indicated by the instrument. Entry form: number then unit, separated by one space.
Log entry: 1233 kWh
